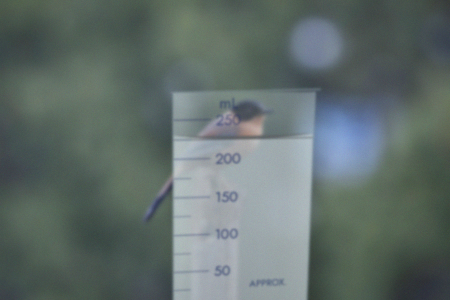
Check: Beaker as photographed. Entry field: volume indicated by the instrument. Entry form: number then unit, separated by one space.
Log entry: 225 mL
